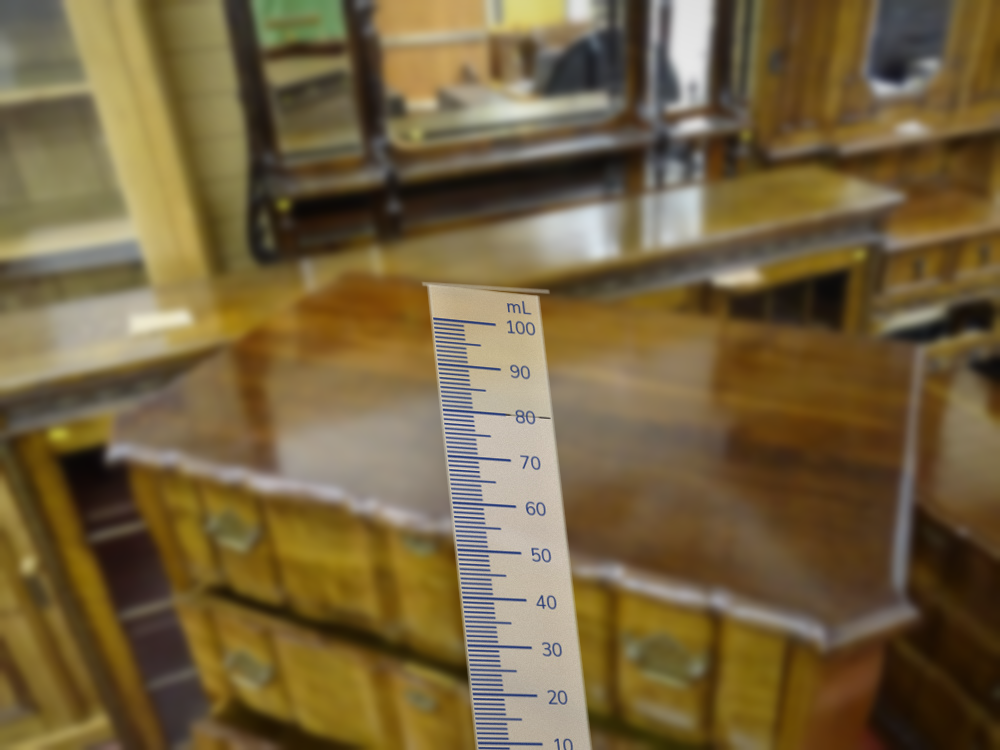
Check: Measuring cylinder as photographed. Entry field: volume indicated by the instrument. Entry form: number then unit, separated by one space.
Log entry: 80 mL
